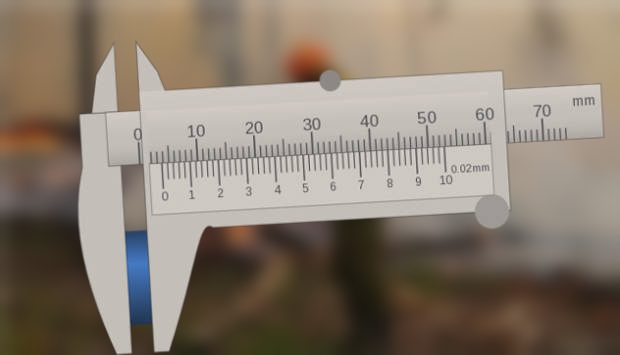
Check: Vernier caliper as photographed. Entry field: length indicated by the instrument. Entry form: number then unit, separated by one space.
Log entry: 3.8 mm
